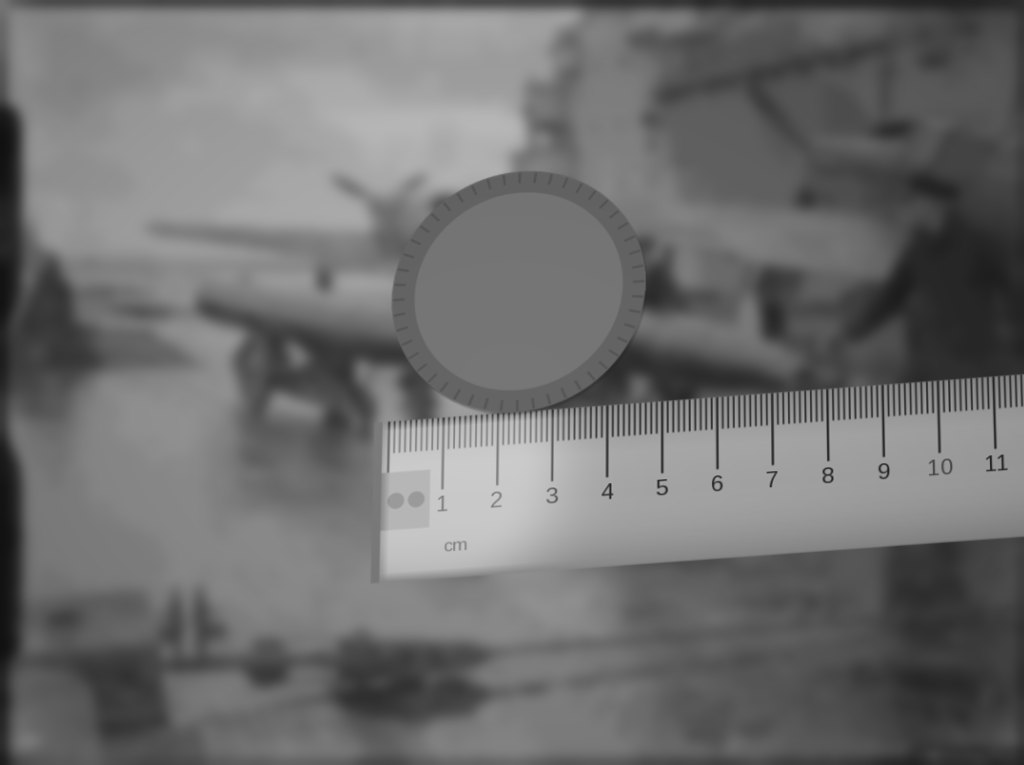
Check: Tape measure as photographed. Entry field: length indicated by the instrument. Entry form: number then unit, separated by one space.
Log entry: 4.7 cm
